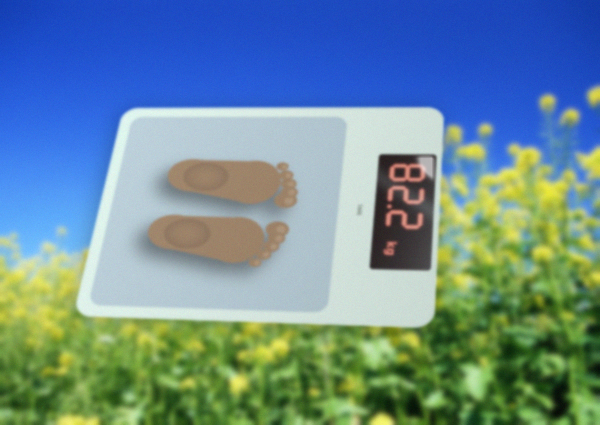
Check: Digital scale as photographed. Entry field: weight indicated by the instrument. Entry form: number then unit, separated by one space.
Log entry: 82.2 kg
